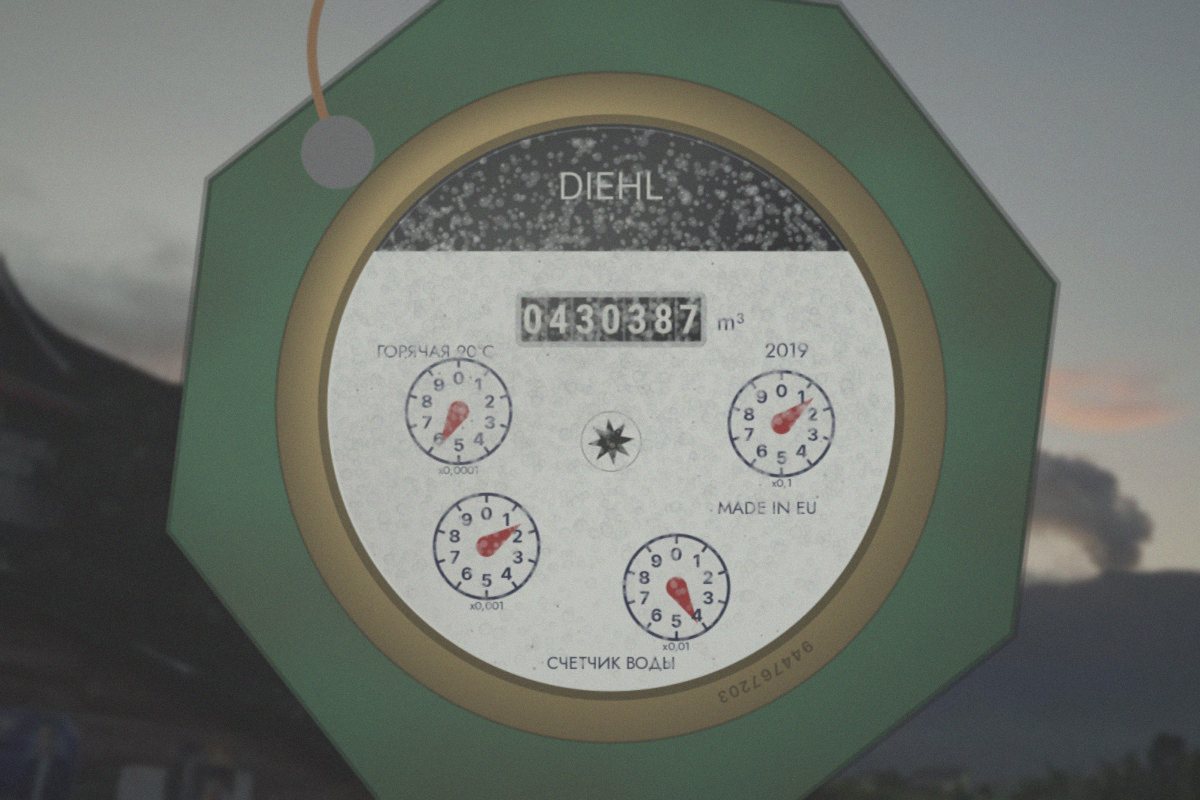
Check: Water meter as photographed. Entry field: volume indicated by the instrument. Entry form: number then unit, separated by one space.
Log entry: 430387.1415 m³
